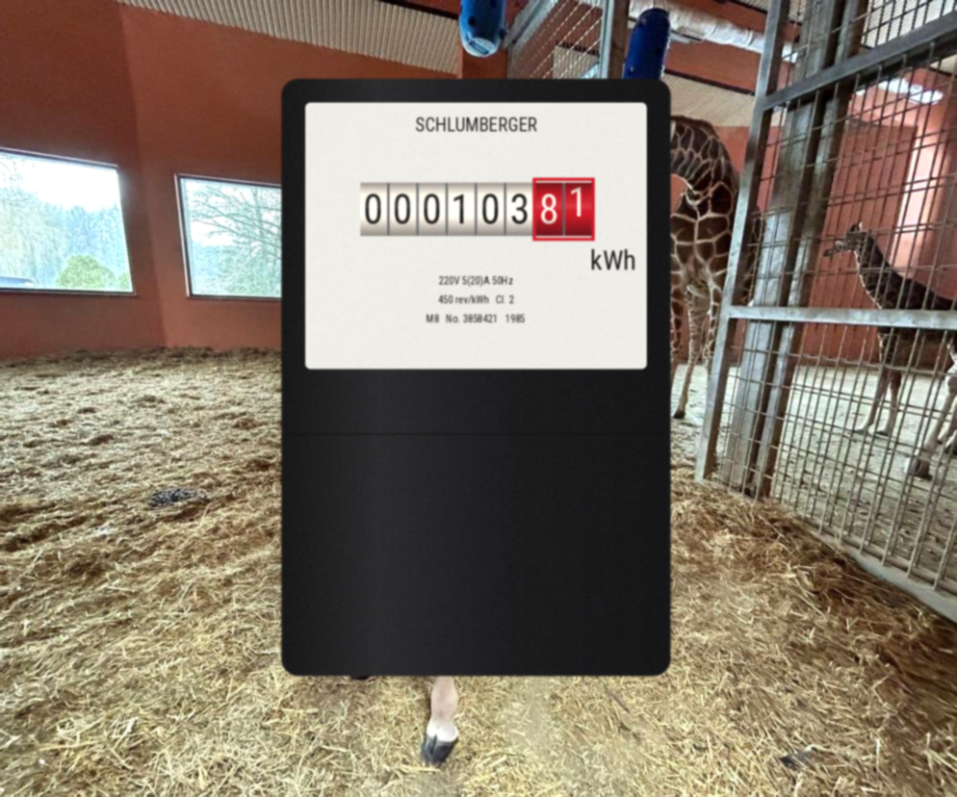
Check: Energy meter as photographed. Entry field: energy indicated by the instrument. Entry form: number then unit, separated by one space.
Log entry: 103.81 kWh
